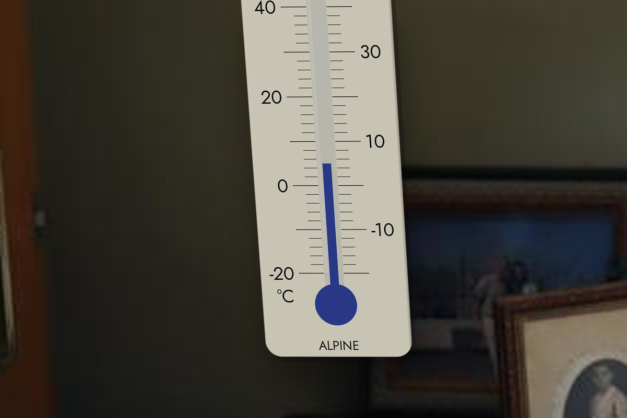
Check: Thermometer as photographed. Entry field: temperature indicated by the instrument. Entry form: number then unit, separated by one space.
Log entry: 5 °C
